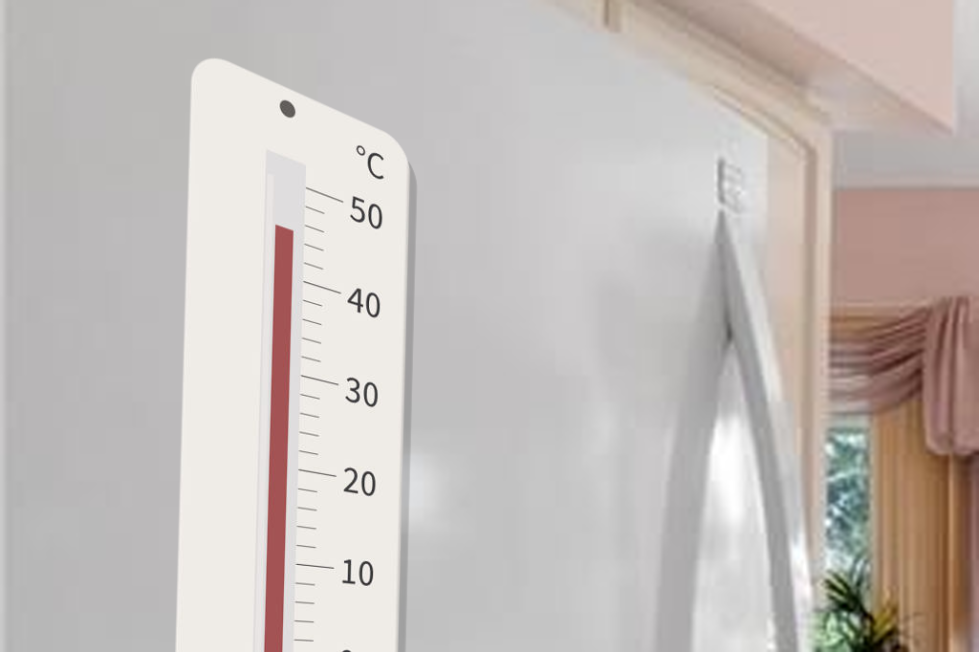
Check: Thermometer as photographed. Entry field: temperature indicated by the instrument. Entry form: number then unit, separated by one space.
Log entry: 45 °C
